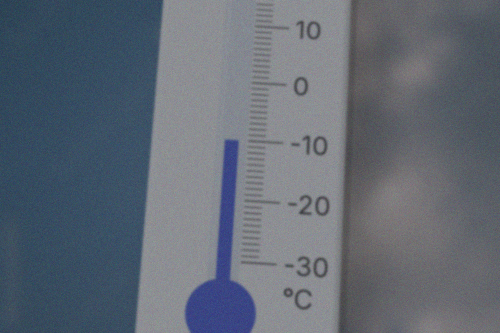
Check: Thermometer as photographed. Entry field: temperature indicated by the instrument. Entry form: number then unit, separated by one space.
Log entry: -10 °C
